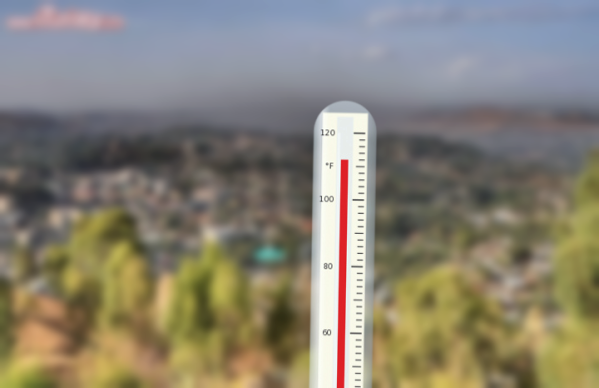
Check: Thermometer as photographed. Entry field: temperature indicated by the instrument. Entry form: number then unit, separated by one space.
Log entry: 112 °F
